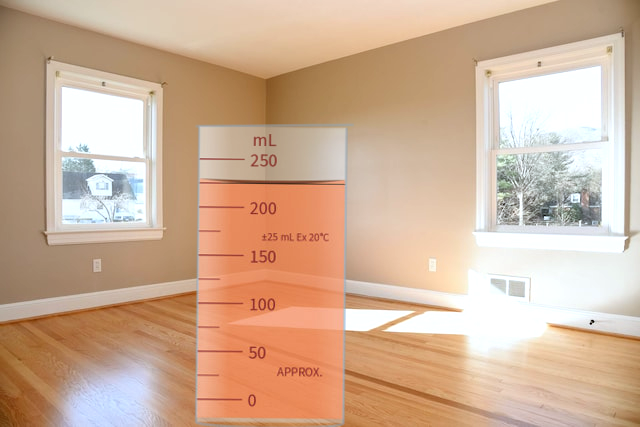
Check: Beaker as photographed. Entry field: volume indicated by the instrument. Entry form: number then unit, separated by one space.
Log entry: 225 mL
